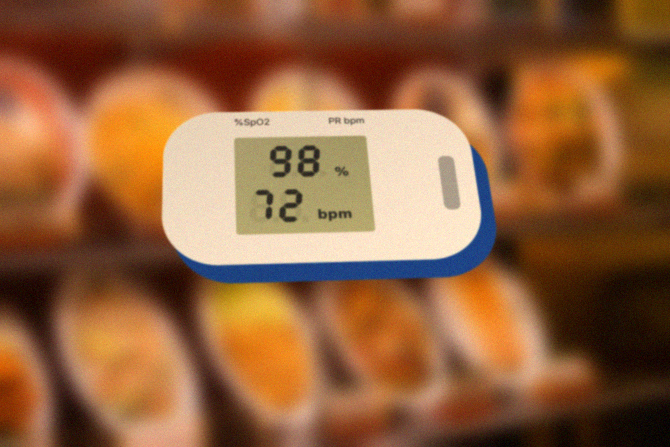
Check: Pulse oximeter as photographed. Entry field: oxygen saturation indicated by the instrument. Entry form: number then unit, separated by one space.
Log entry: 98 %
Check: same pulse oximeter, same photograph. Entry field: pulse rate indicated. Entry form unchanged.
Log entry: 72 bpm
